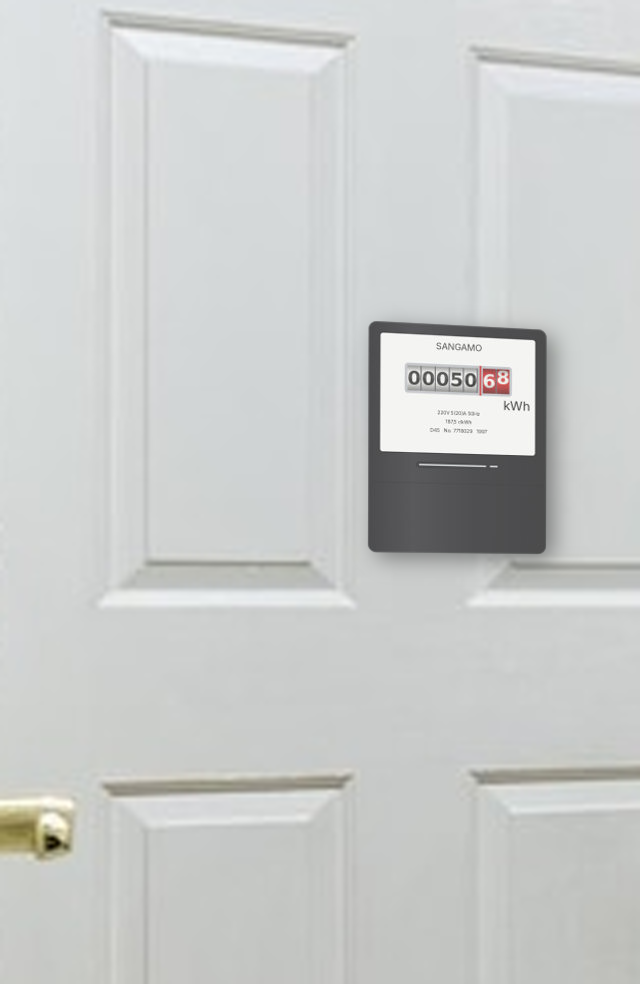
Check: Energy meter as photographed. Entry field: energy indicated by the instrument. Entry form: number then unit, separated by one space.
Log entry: 50.68 kWh
